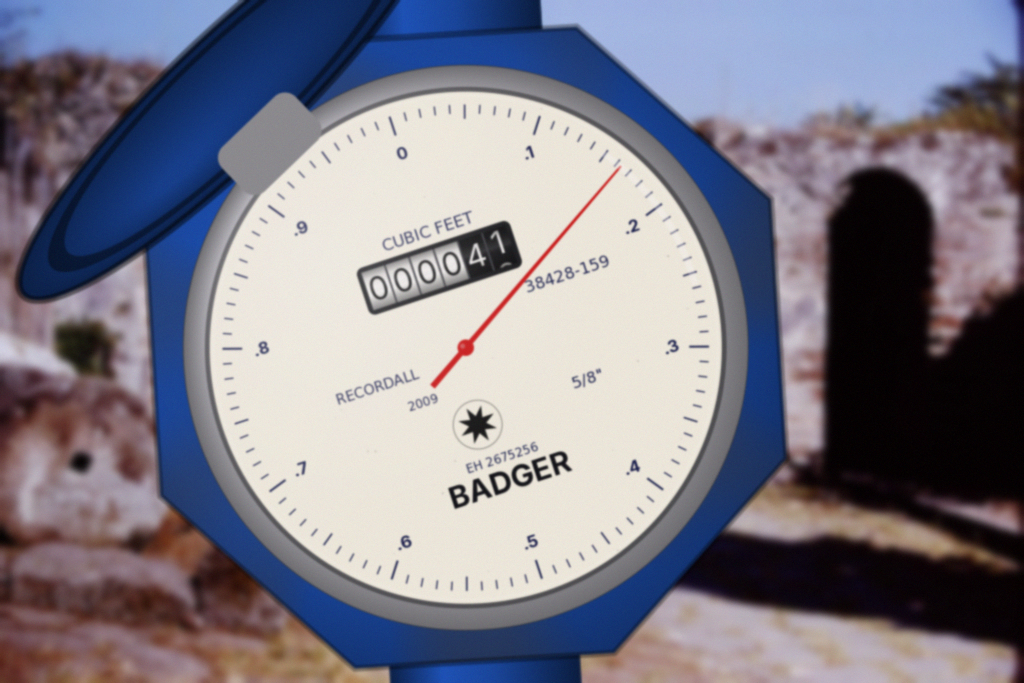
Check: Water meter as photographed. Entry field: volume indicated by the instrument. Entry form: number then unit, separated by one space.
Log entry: 41.16 ft³
